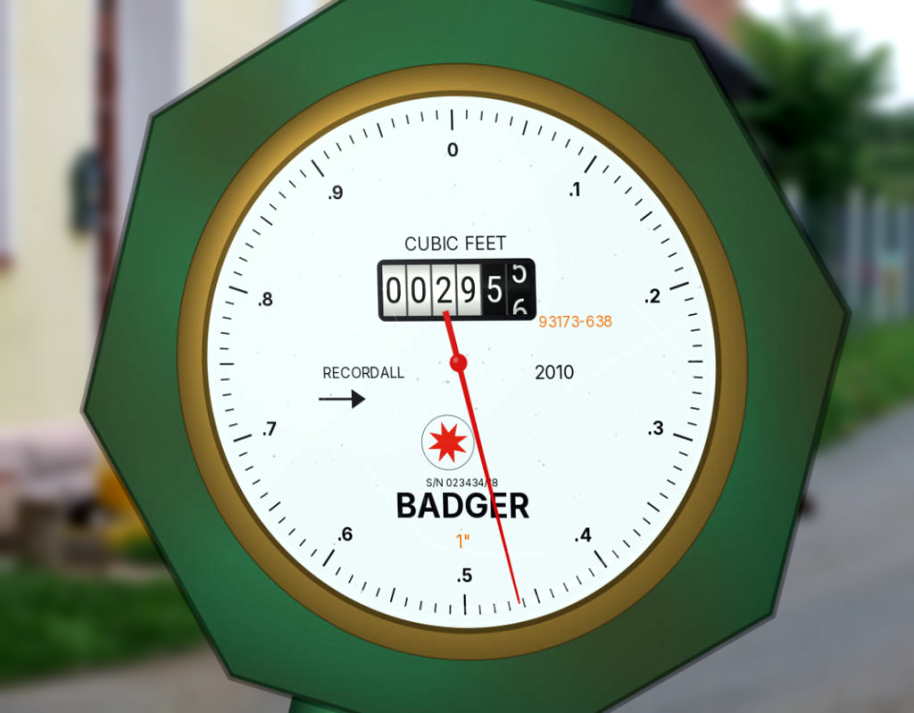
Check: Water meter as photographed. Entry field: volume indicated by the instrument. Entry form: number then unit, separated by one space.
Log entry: 2955.46 ft³
